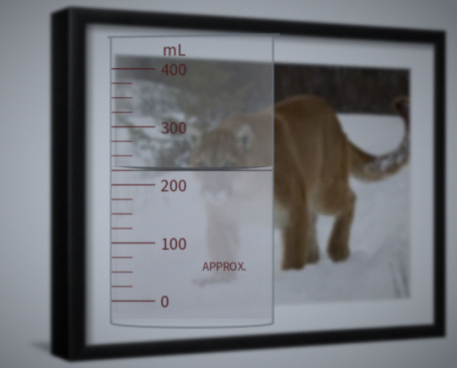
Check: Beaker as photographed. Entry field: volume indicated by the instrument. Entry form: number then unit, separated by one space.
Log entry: 225 mL
